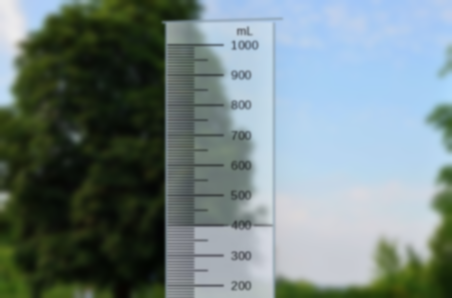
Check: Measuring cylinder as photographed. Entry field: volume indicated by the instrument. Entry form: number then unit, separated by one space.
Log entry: 400 mL
